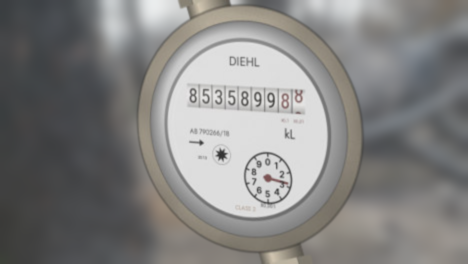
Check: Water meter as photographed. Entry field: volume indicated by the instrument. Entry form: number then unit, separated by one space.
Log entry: 8535899.882 kL
